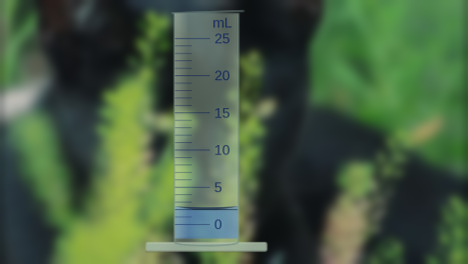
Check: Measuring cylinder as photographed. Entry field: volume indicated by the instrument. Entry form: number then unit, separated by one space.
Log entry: 2 mL
